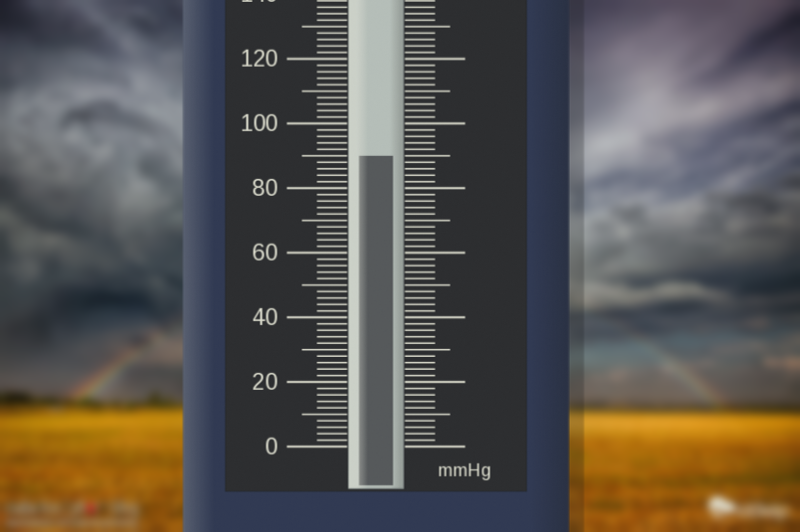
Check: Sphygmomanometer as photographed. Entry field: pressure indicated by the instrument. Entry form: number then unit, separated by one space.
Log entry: 90 mmHg
